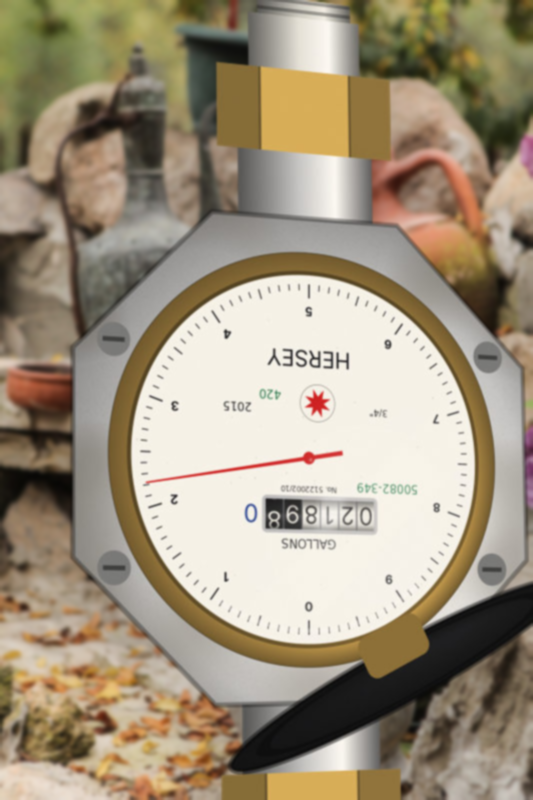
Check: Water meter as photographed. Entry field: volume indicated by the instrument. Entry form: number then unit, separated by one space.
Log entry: 218982.2 gal
